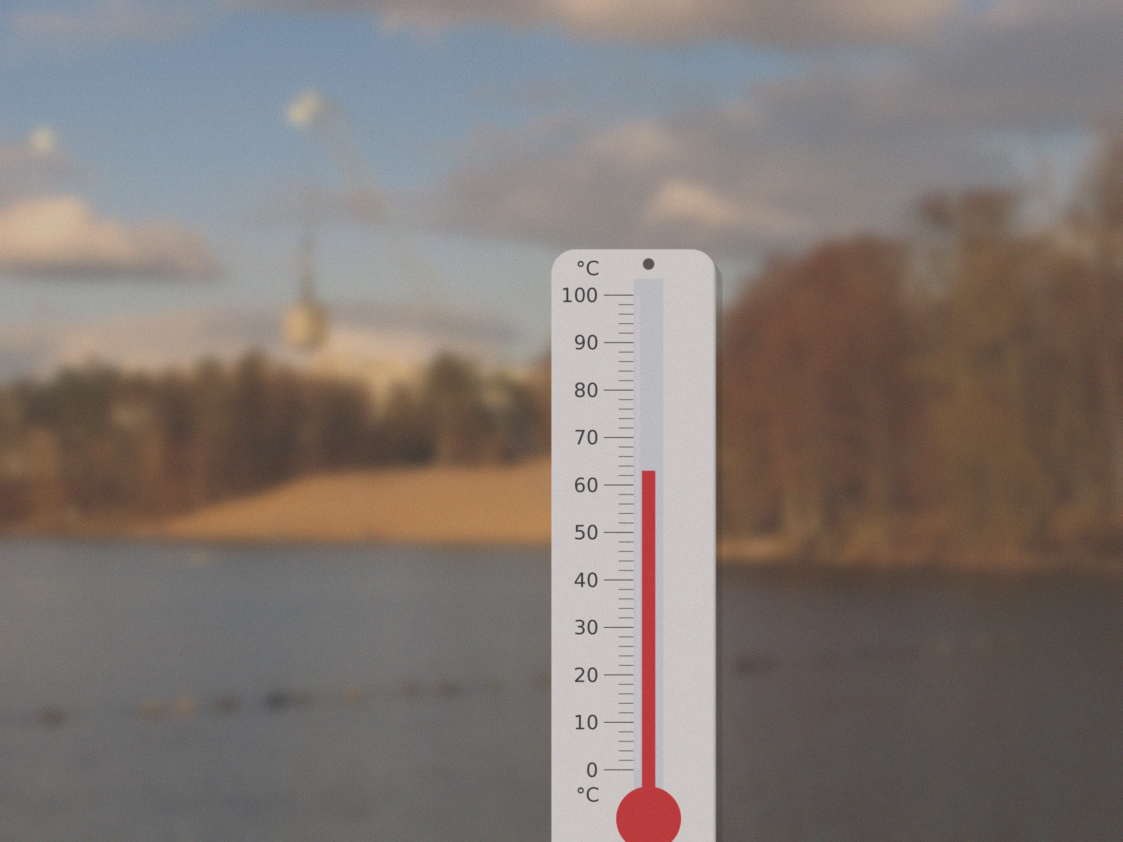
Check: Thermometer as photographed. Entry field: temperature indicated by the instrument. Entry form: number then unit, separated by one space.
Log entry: 63 °C
